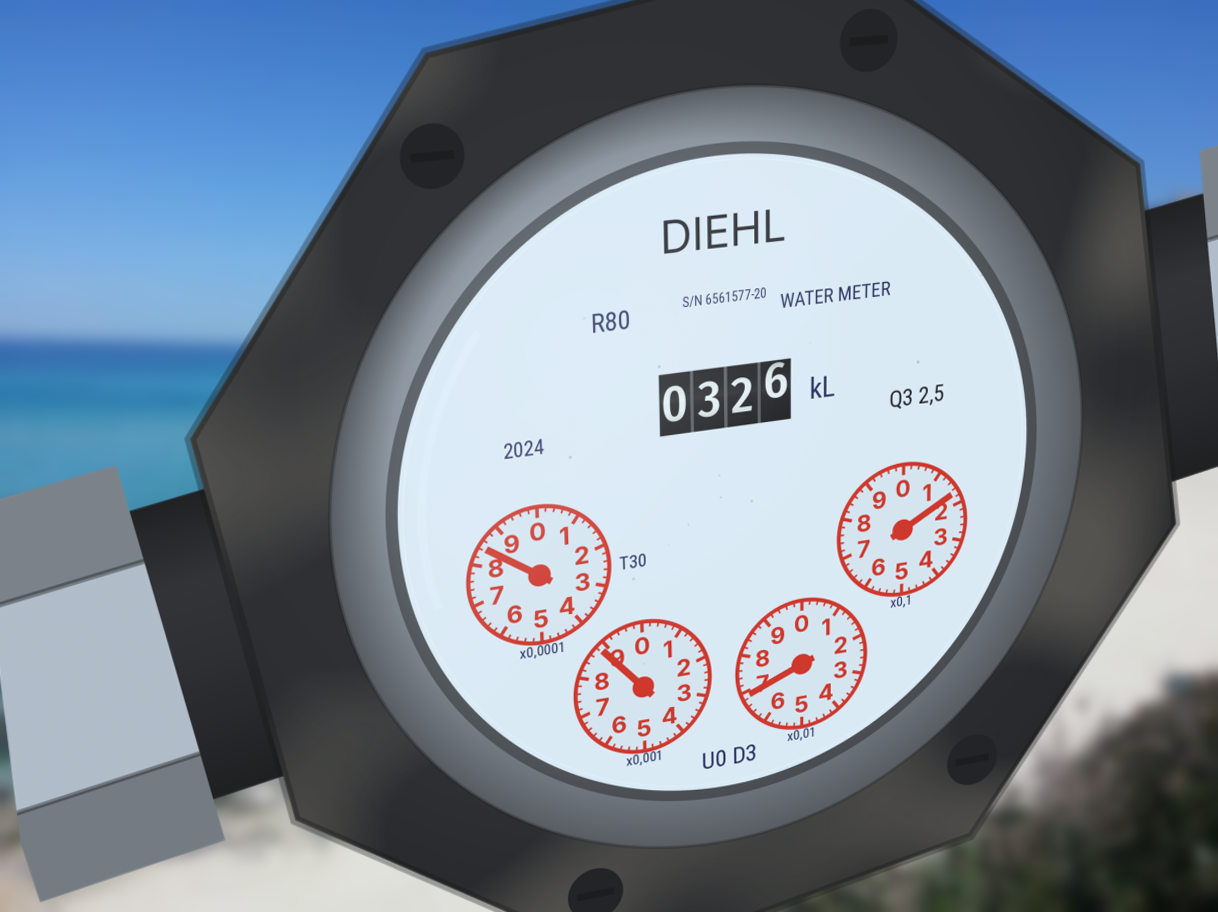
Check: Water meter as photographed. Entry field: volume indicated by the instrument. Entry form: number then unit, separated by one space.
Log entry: 326.1688 kL
